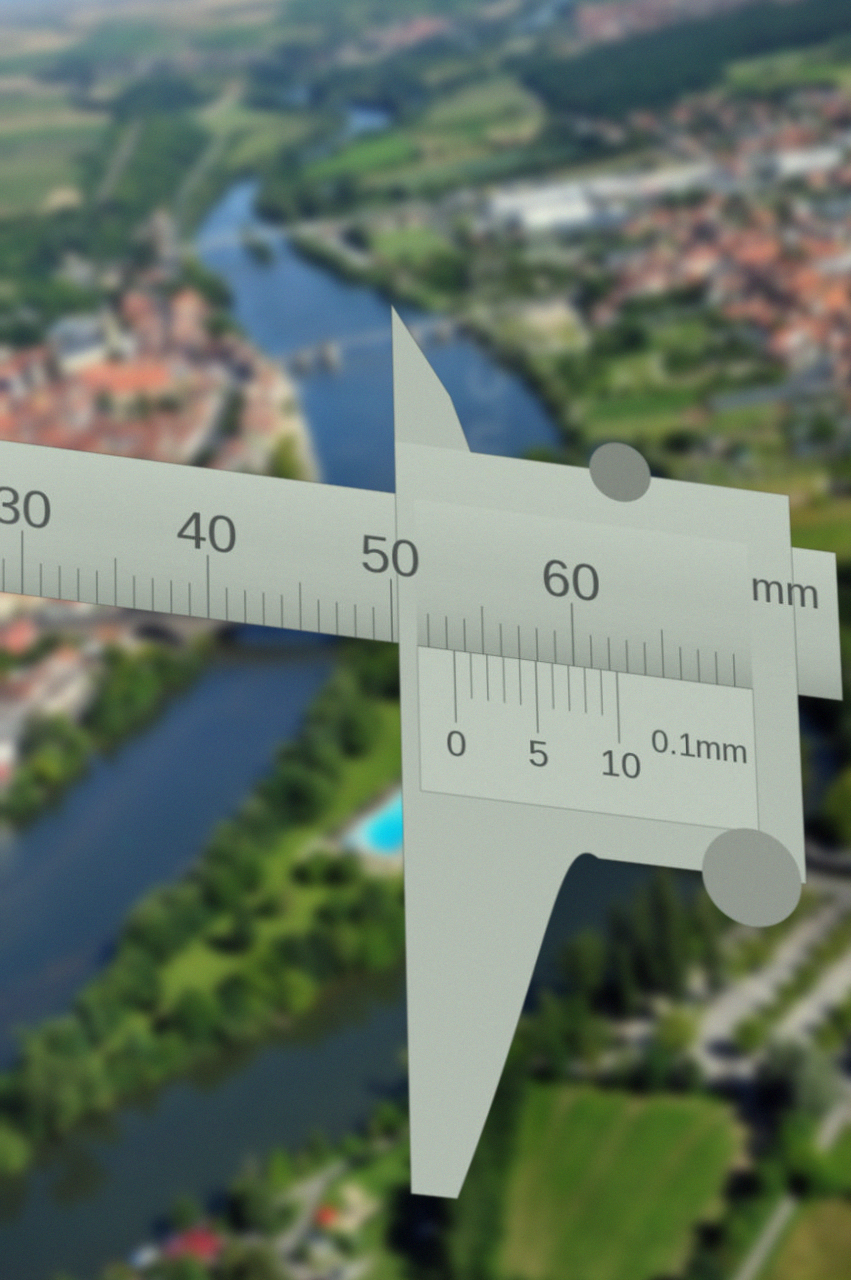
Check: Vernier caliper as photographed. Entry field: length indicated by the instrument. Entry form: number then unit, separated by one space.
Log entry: 53.4 mm
